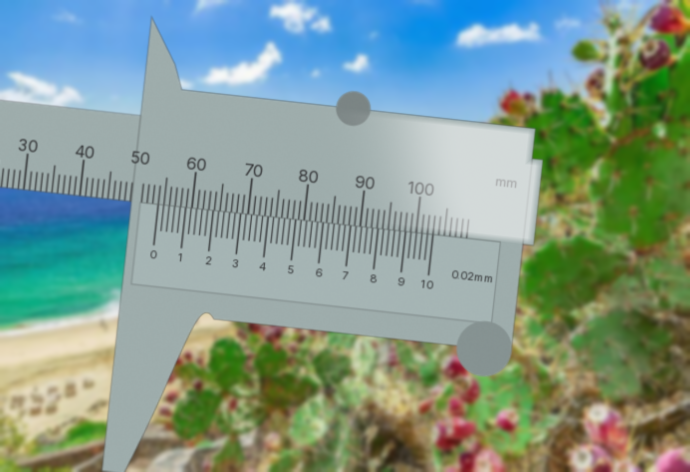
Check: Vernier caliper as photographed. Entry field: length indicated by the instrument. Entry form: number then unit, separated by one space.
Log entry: 54.0 mm
